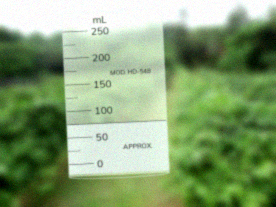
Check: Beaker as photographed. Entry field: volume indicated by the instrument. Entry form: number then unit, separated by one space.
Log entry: 75 mL
